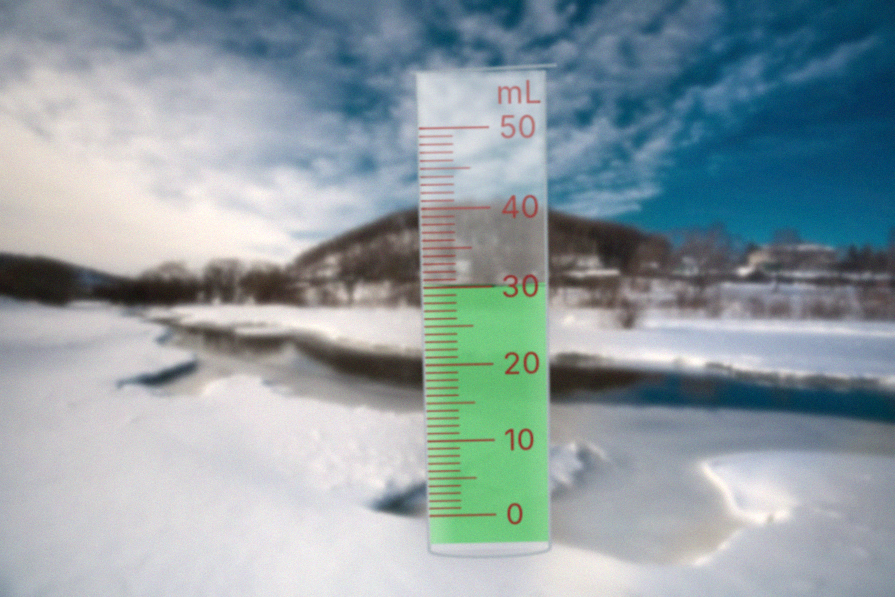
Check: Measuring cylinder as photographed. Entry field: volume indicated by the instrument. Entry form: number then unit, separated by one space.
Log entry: 30 mL
